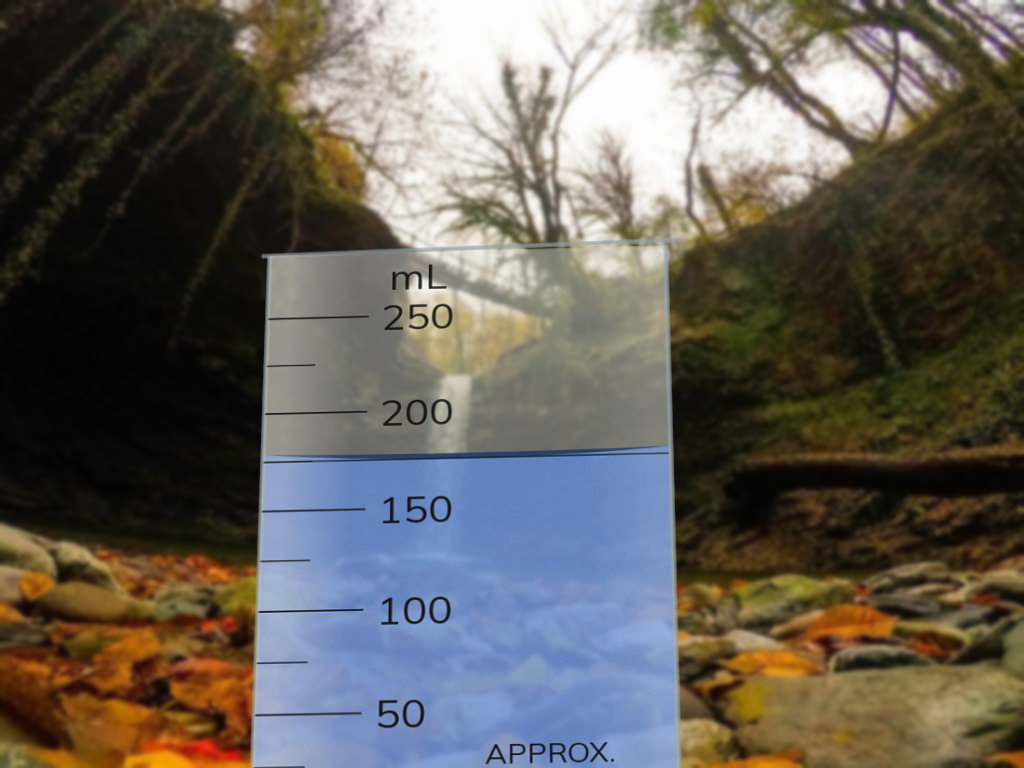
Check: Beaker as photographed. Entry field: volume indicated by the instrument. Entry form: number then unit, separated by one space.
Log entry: 175 mL
